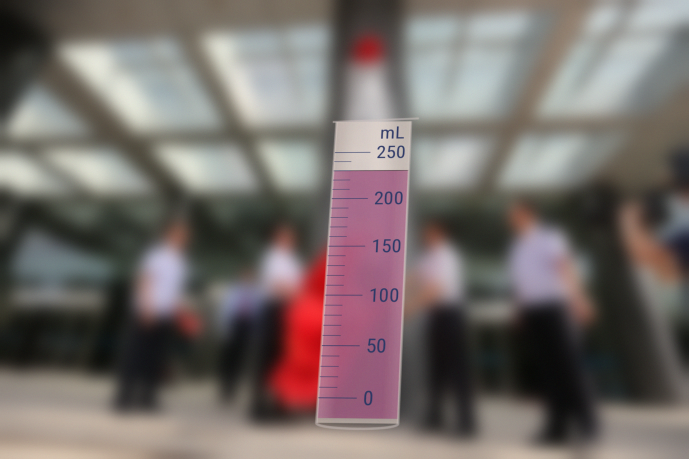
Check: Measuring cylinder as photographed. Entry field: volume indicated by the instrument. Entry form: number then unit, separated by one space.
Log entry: 230 mL
